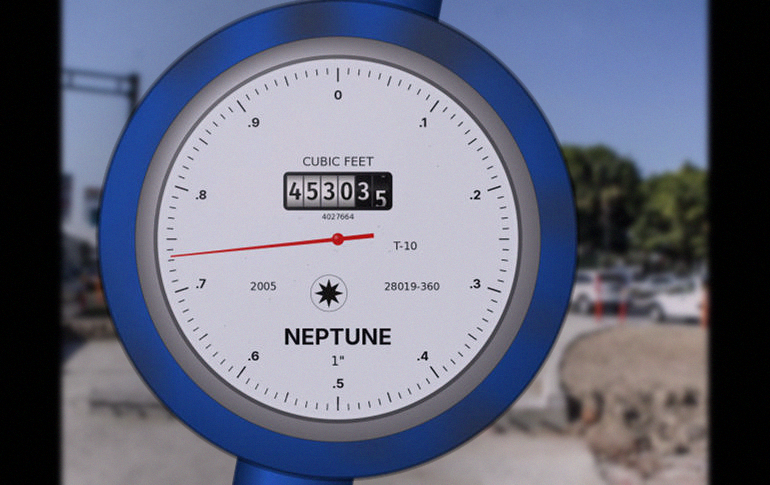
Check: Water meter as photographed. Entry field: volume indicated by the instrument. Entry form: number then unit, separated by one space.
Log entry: 453034.73 ft³
